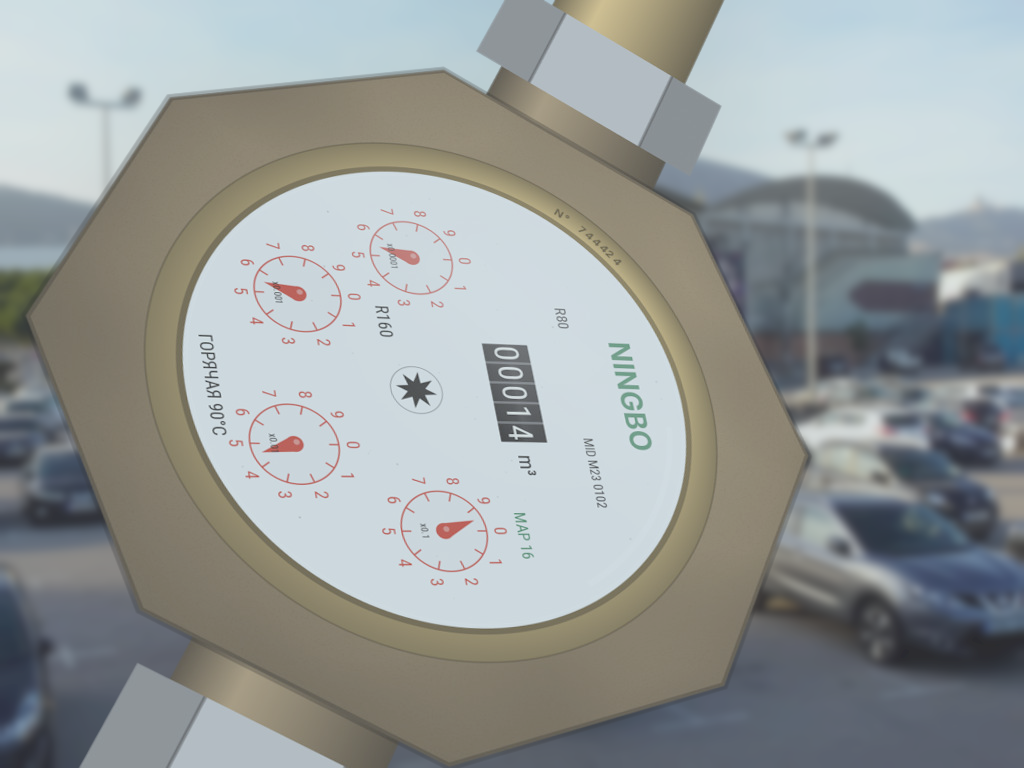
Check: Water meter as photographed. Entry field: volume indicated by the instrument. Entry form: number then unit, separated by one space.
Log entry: 13.9455 m³
